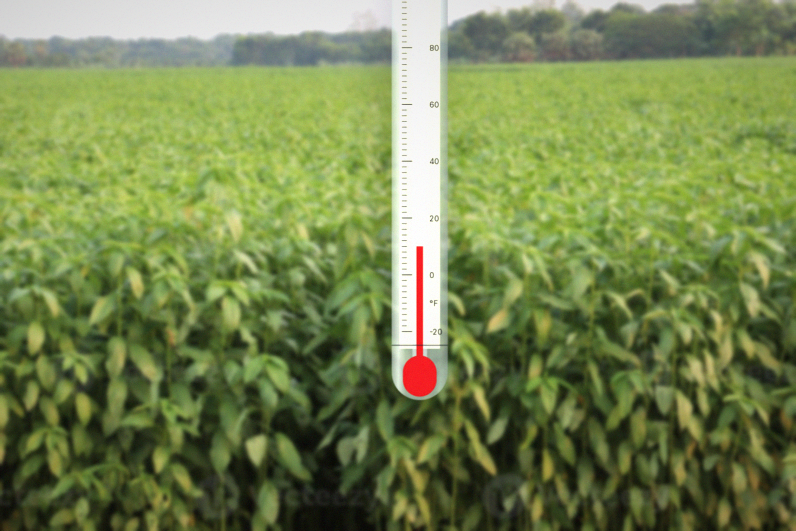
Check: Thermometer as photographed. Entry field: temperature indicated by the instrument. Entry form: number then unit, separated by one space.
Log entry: 10 °F
